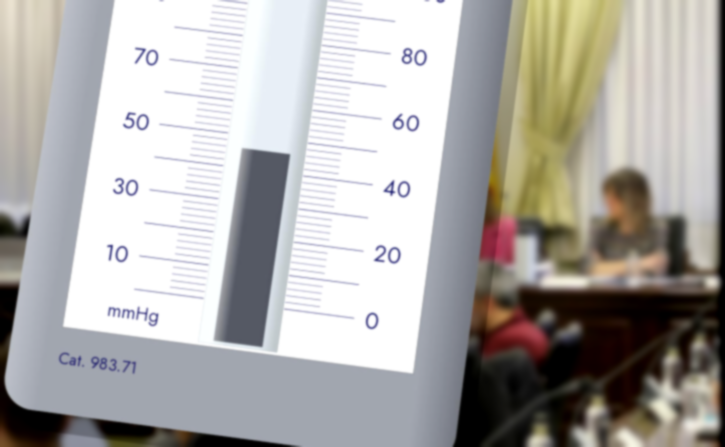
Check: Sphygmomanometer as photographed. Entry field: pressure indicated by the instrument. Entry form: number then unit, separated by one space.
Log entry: 46 mmHg
